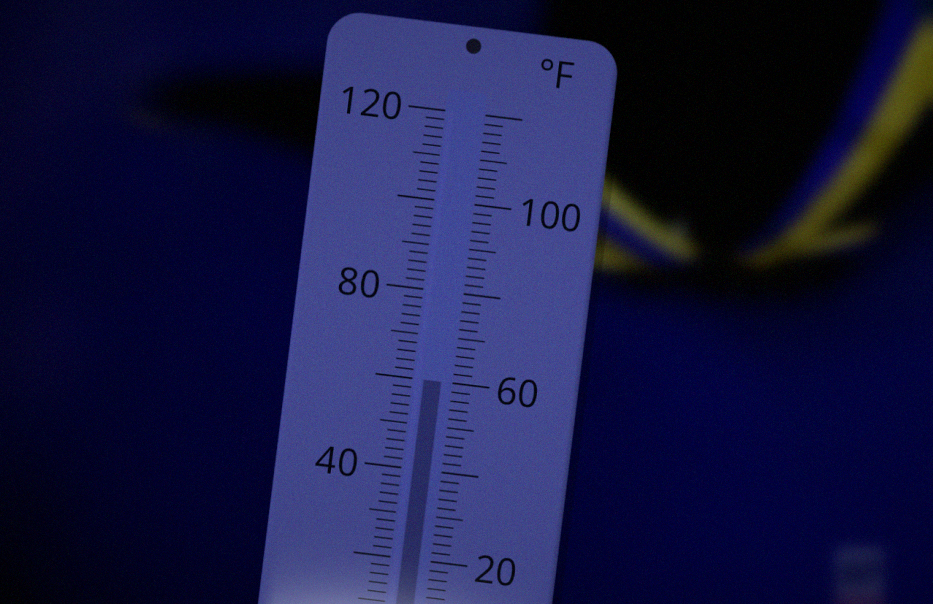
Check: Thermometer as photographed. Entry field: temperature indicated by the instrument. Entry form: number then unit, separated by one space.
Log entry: 60 °F
